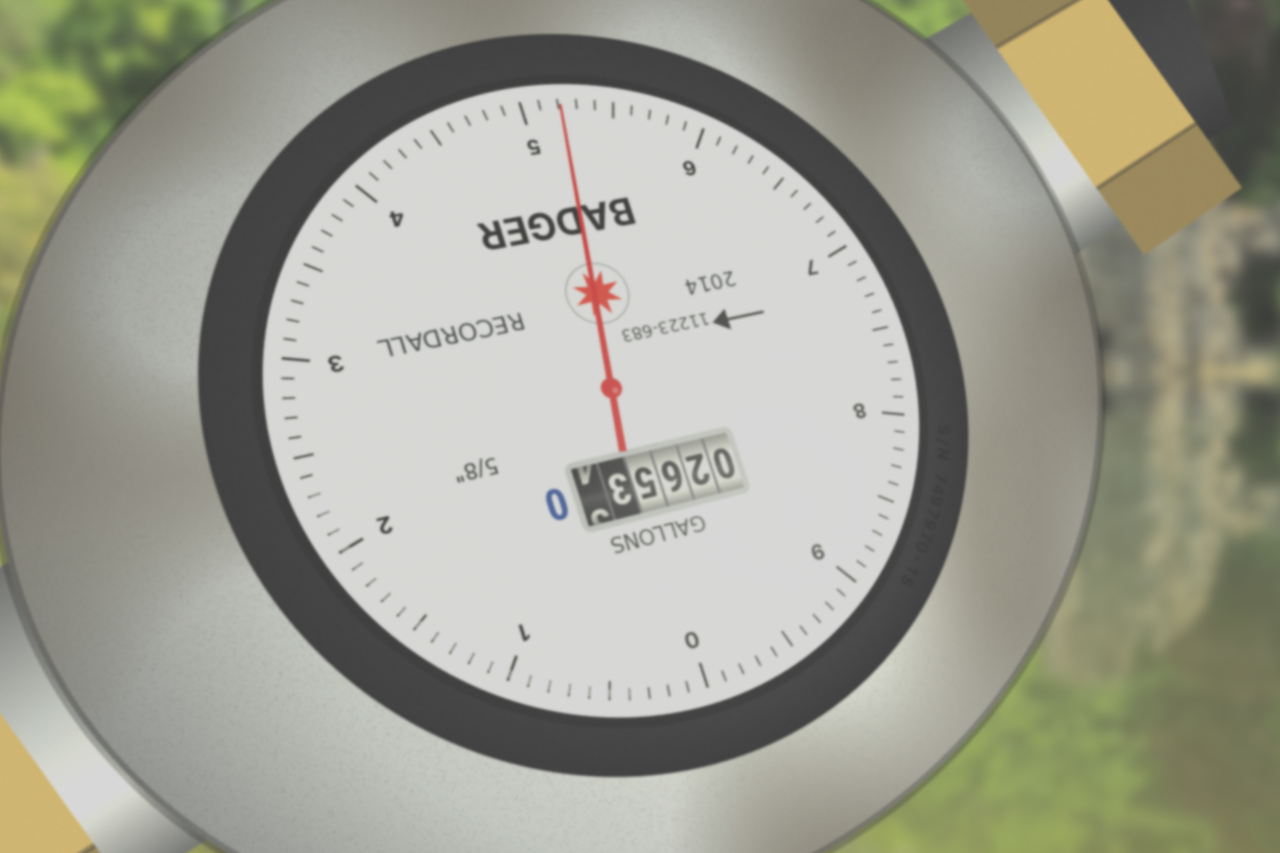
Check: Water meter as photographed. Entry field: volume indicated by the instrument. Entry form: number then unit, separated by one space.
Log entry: 265335.2 gal
